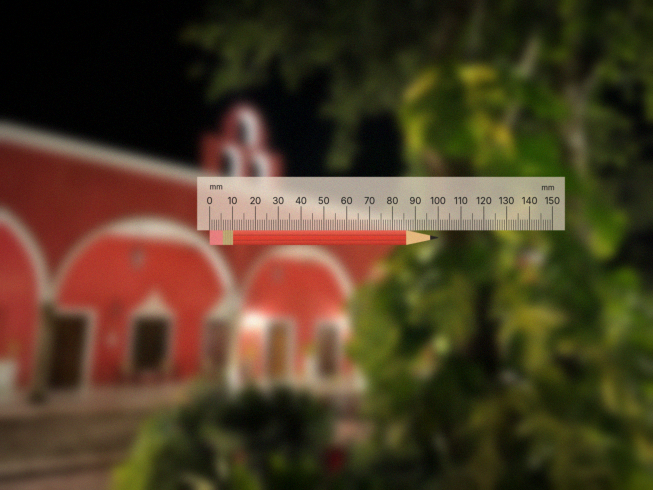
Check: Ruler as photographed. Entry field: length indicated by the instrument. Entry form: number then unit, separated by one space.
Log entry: 100 mm
